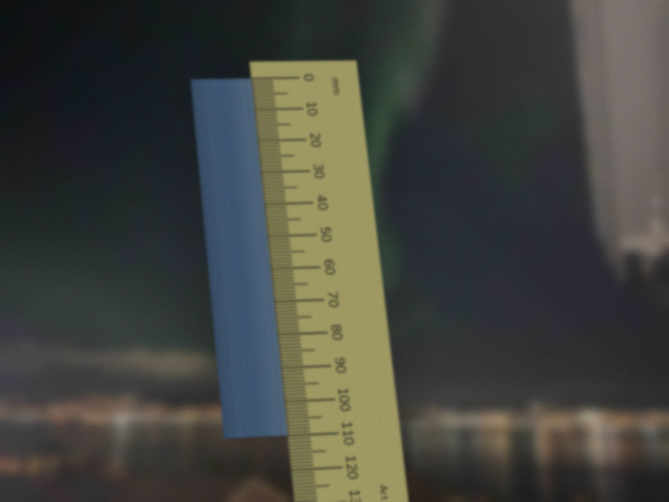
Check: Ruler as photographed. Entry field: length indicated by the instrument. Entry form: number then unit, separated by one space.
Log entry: 110 mm
